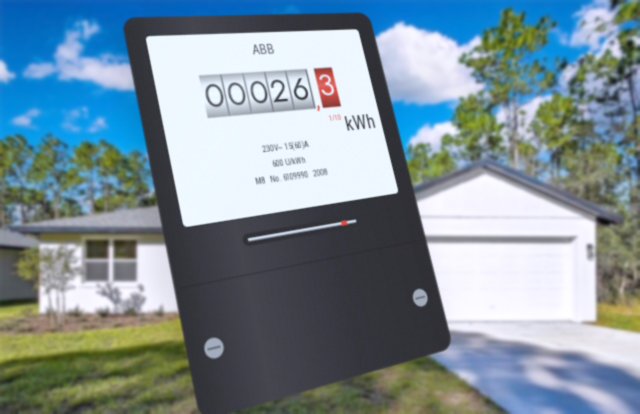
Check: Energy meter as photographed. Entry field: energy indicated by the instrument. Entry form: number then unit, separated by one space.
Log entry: 26.3 kWh
